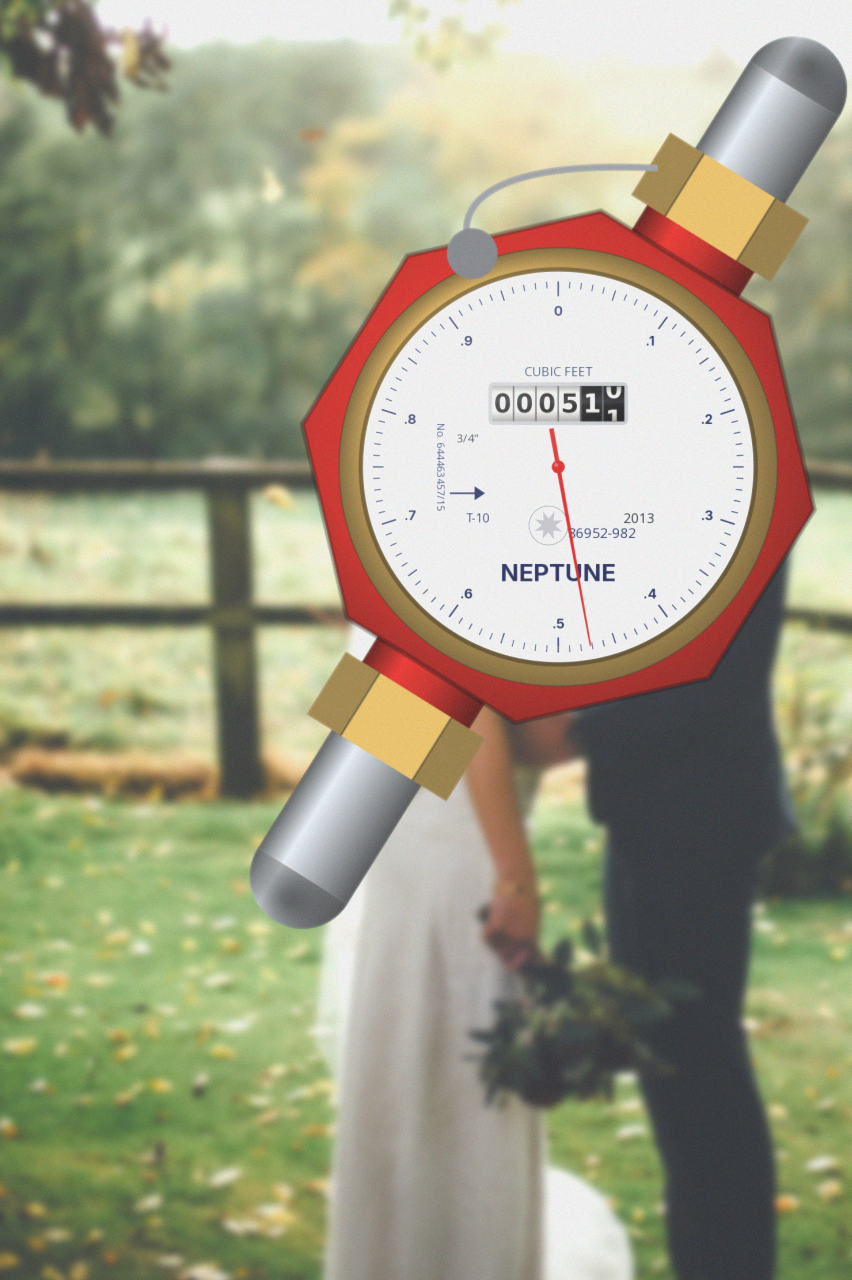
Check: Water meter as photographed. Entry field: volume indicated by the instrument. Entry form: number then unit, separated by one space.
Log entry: 510.47 ft³
